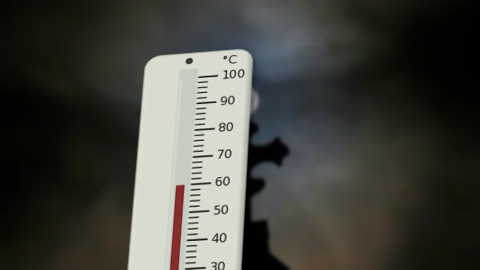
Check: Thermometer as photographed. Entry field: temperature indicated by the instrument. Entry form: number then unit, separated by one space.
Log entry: 60 °C
